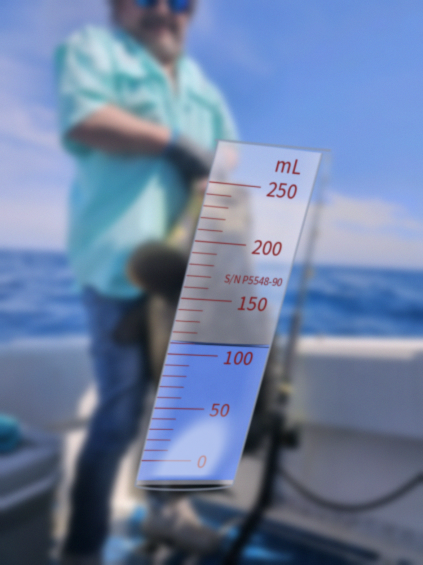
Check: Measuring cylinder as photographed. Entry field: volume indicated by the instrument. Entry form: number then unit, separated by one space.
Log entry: 110 mL
